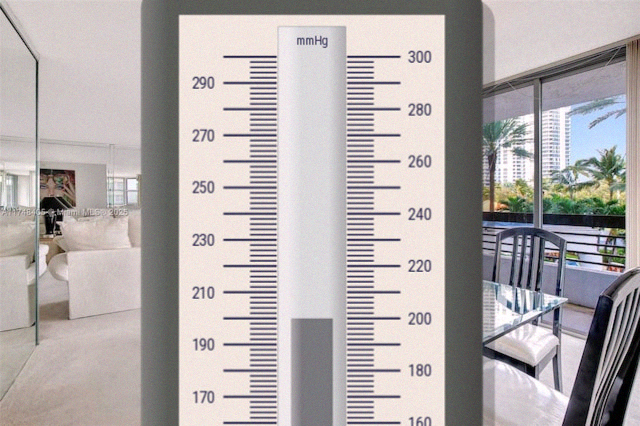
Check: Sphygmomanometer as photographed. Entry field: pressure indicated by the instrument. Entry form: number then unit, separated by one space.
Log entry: 200 mmHg
